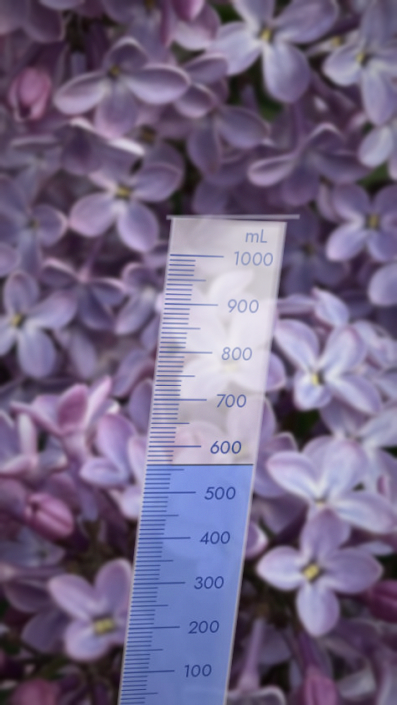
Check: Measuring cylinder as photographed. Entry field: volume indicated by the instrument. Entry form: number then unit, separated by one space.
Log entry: 560 mL
